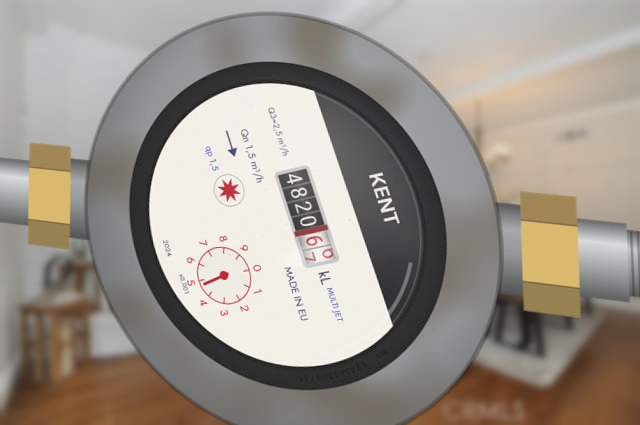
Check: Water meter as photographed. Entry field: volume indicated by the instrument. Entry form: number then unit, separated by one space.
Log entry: 4820.664 kL
